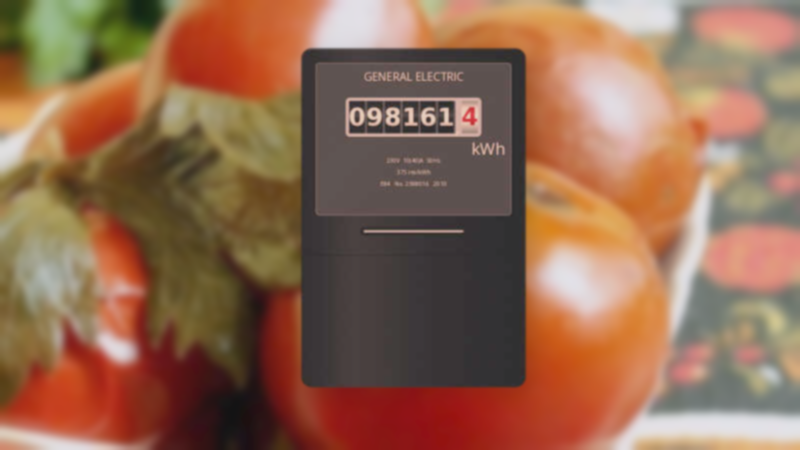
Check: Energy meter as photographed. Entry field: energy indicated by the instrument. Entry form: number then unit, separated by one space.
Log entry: 98161.4 kWh
